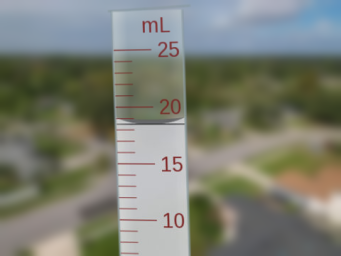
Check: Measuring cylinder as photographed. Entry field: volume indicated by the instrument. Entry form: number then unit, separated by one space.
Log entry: 18.5 mL
